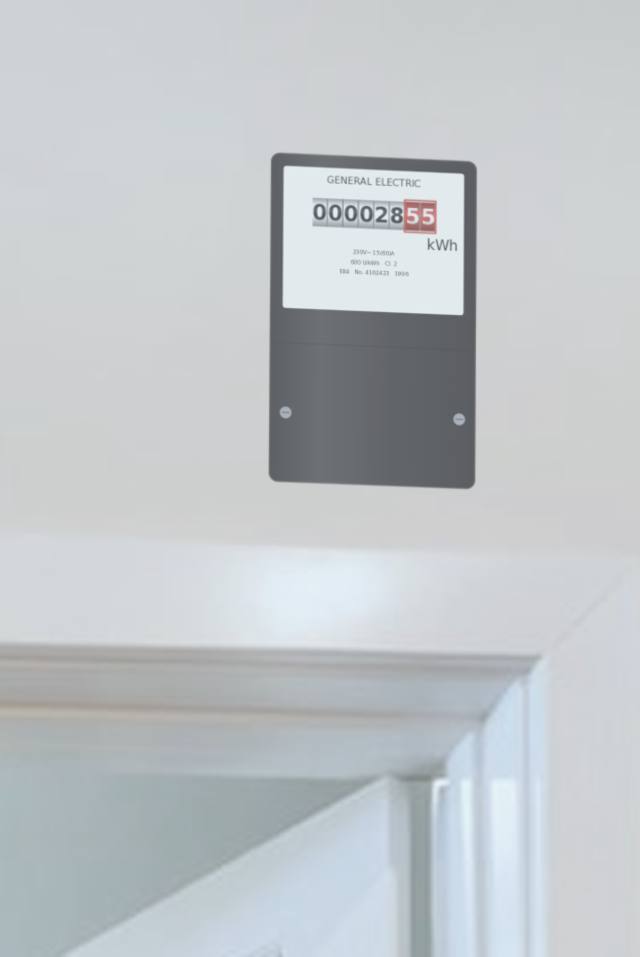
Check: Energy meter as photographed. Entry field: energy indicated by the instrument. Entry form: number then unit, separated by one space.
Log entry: 28.55 kWh
